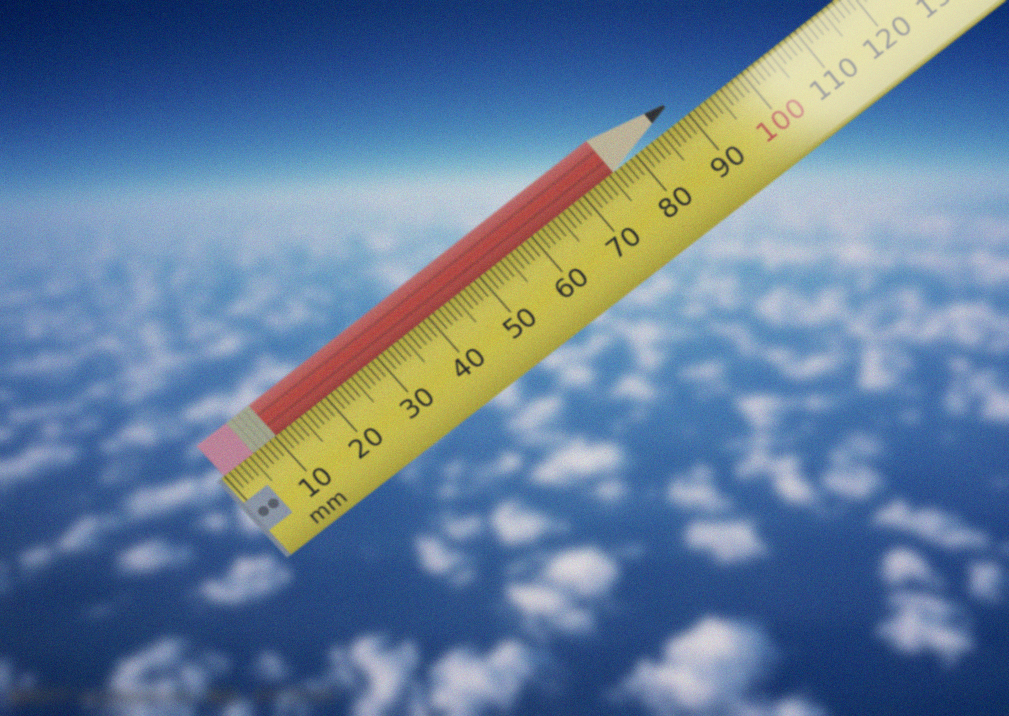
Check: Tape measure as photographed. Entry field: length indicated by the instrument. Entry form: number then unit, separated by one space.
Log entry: 88 mm
